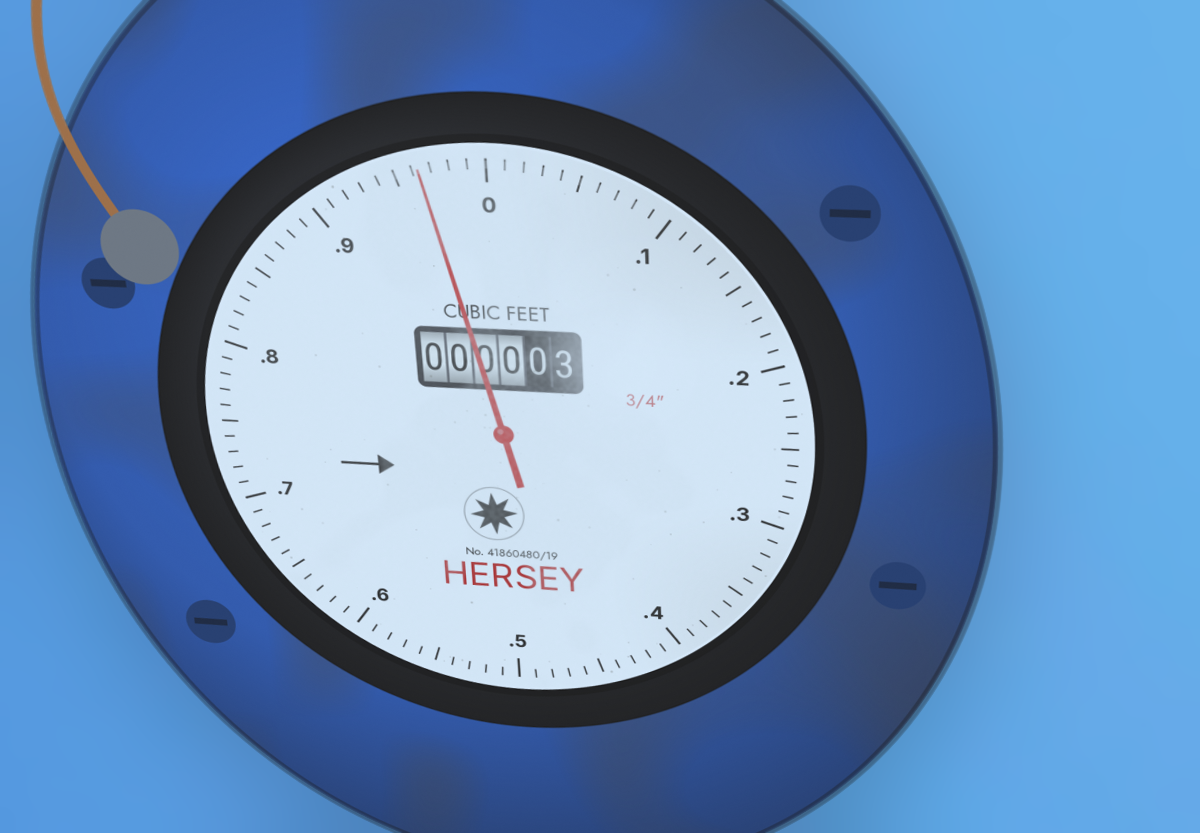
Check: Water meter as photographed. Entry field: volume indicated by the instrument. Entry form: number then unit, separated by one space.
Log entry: 2.96 ft³
